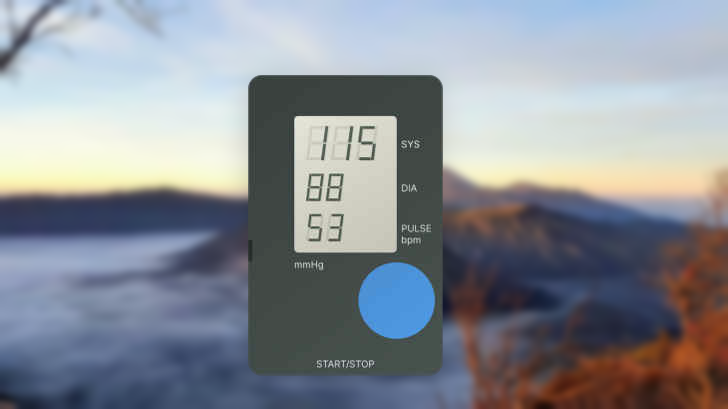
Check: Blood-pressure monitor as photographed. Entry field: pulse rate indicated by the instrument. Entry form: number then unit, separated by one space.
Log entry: 53 bpm
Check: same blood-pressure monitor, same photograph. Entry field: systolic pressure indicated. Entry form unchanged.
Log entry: 115 mmHg
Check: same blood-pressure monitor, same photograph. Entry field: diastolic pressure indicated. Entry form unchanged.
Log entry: 88 mmHg
